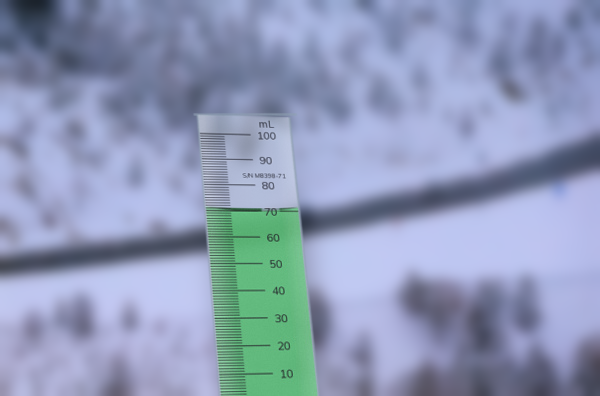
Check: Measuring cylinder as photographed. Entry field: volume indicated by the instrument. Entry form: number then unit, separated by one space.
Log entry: 70 mL
